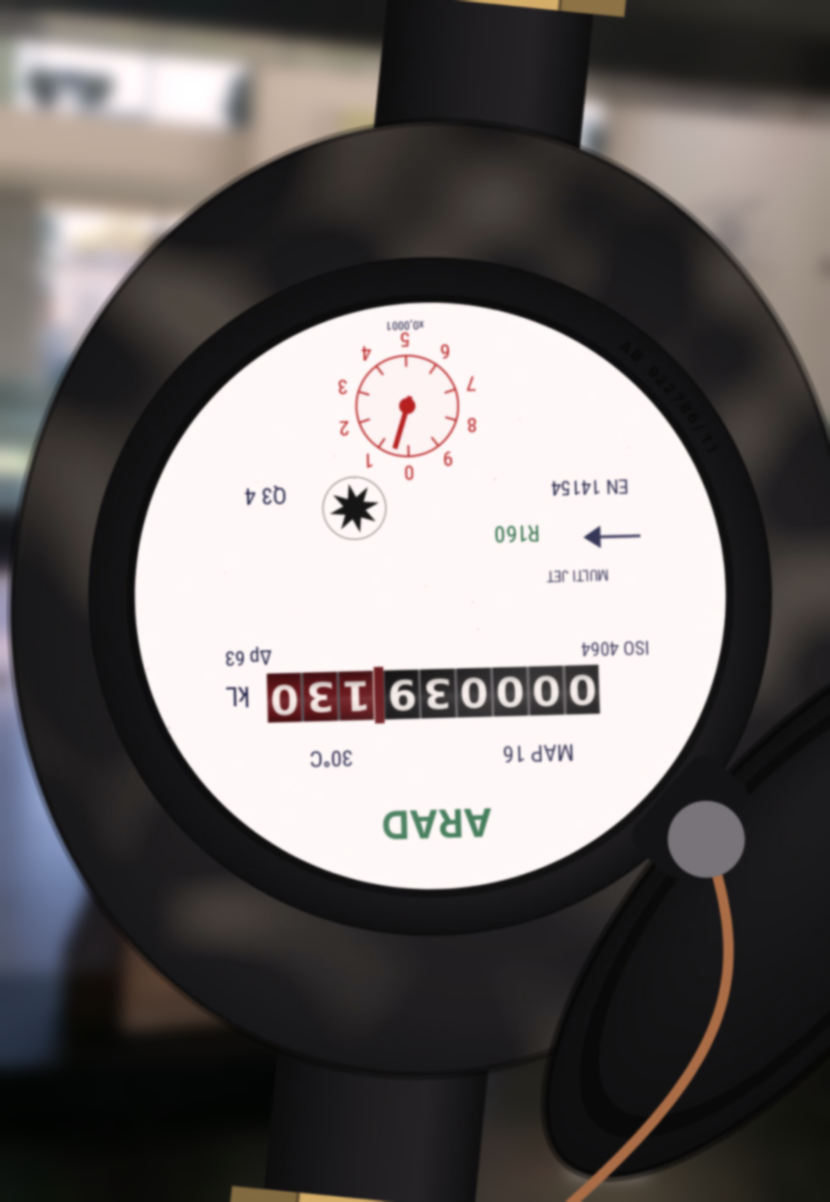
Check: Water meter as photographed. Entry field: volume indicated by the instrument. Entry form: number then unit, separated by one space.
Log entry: 39.1300 kL
